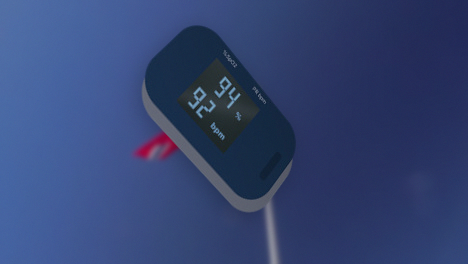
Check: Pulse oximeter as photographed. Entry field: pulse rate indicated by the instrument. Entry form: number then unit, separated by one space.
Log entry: 92 bpm
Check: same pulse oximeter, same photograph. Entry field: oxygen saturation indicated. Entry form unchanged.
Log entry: 94 %
